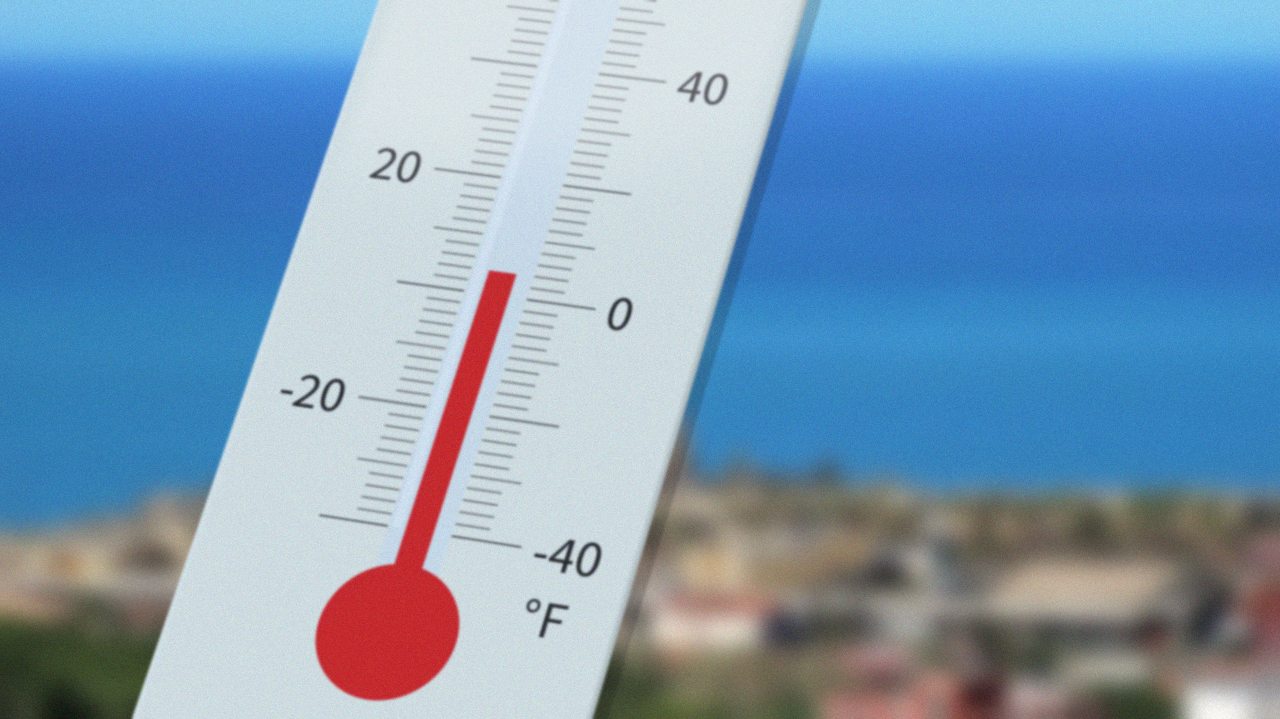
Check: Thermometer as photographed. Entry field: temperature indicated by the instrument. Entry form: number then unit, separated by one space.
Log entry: 4 °F
